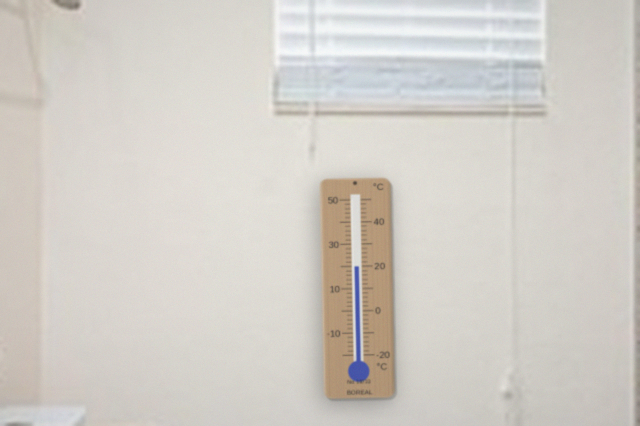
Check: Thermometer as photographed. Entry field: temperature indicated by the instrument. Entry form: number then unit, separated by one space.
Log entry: 20 °C
